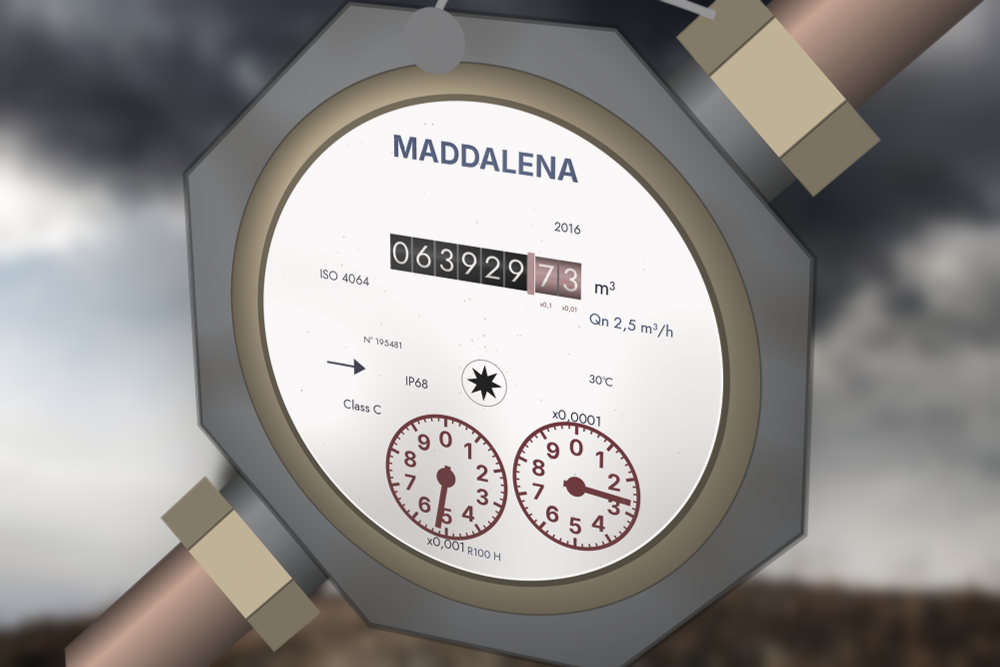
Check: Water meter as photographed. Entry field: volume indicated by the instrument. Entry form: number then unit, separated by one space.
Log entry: 63929.7352 m³
